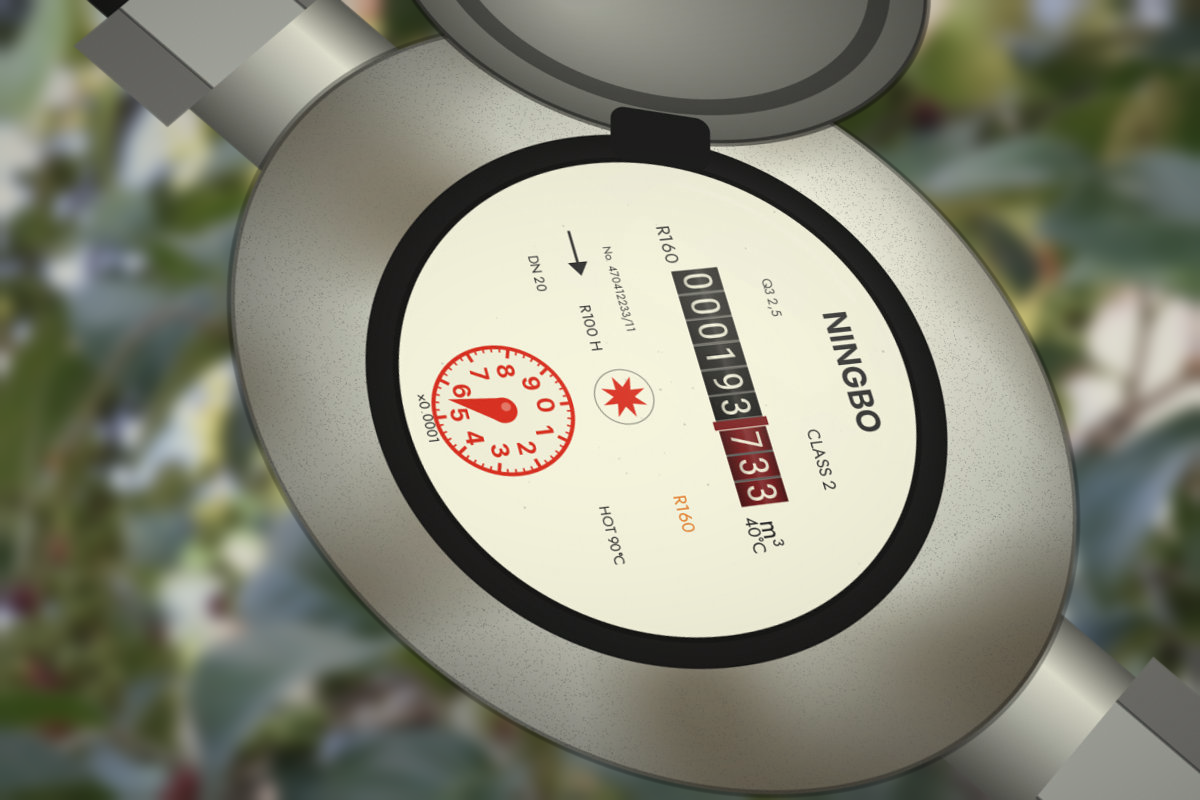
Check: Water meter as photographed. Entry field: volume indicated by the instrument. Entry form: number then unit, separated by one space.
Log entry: 193.7335 m³
